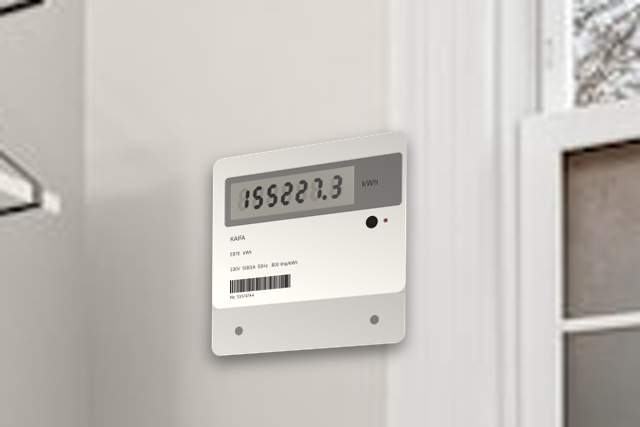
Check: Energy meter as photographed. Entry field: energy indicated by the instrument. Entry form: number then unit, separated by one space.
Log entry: 155227.3 kWh
